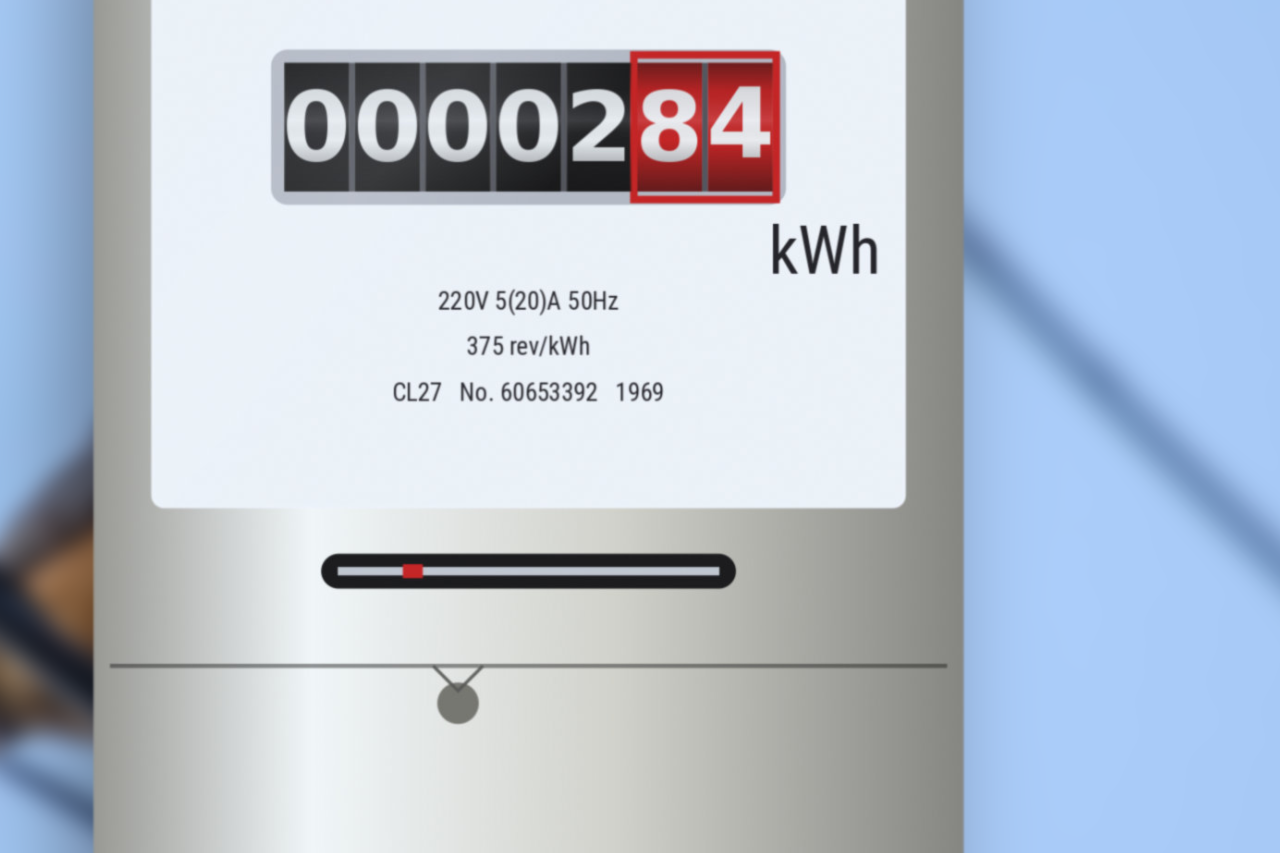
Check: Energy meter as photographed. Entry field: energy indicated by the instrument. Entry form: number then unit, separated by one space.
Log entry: 2.84 kWh
